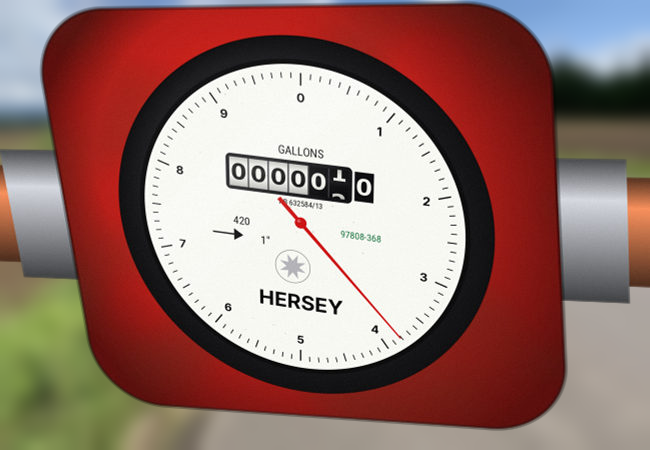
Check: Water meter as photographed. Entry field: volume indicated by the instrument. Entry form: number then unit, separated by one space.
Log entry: 13.8 gal
